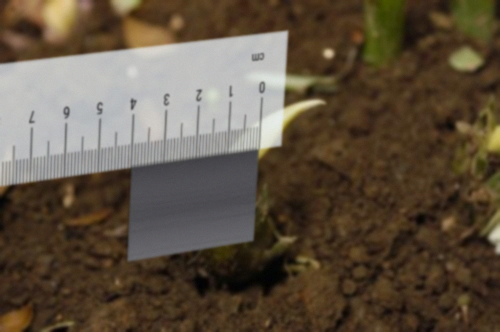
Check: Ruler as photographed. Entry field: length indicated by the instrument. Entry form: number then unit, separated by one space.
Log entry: 4 cm
